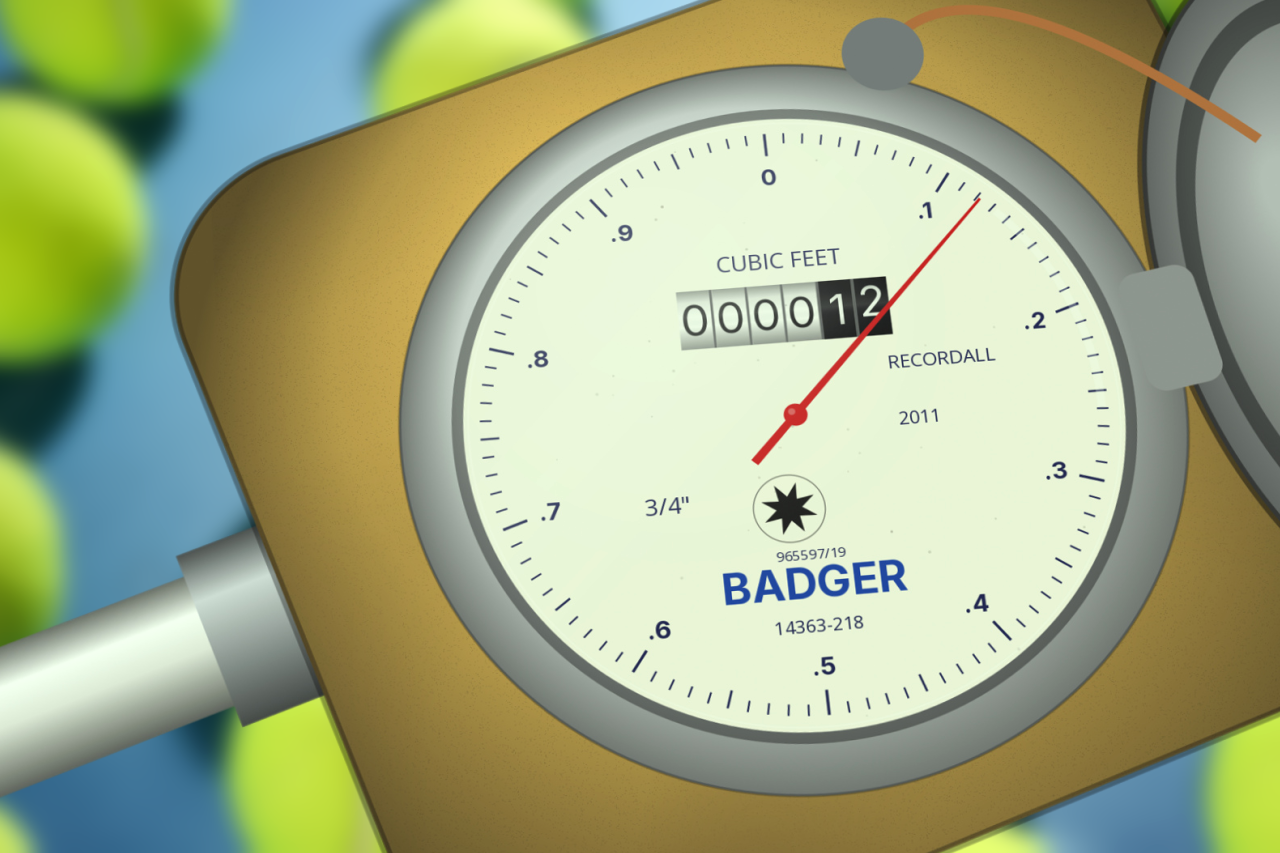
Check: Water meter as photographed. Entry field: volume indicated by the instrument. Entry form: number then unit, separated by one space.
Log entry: 12.12 ft³
